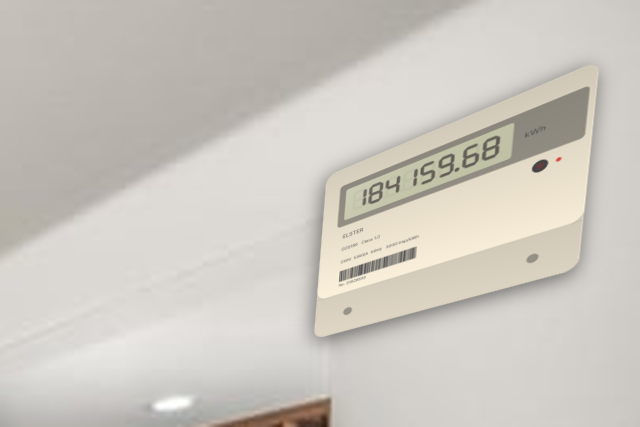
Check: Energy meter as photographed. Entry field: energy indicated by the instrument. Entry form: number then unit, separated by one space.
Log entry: 184159.68 kWh
